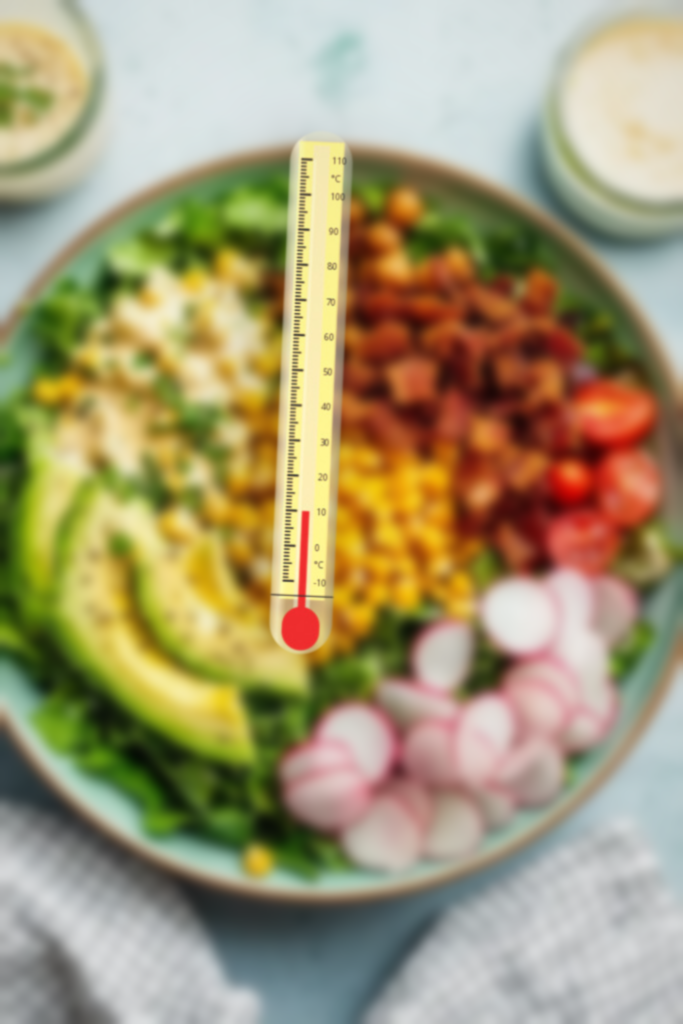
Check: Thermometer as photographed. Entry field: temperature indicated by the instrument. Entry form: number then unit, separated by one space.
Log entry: 10 °C
